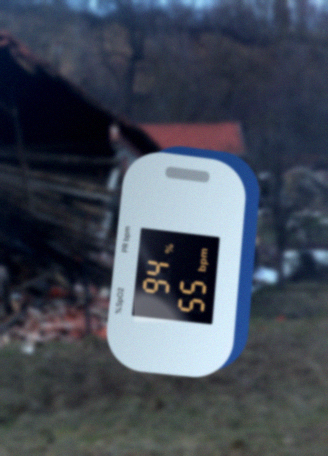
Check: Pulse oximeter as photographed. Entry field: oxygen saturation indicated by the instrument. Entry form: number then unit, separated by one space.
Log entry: 94 %
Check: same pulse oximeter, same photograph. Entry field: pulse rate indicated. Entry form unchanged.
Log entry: 55 bpm
